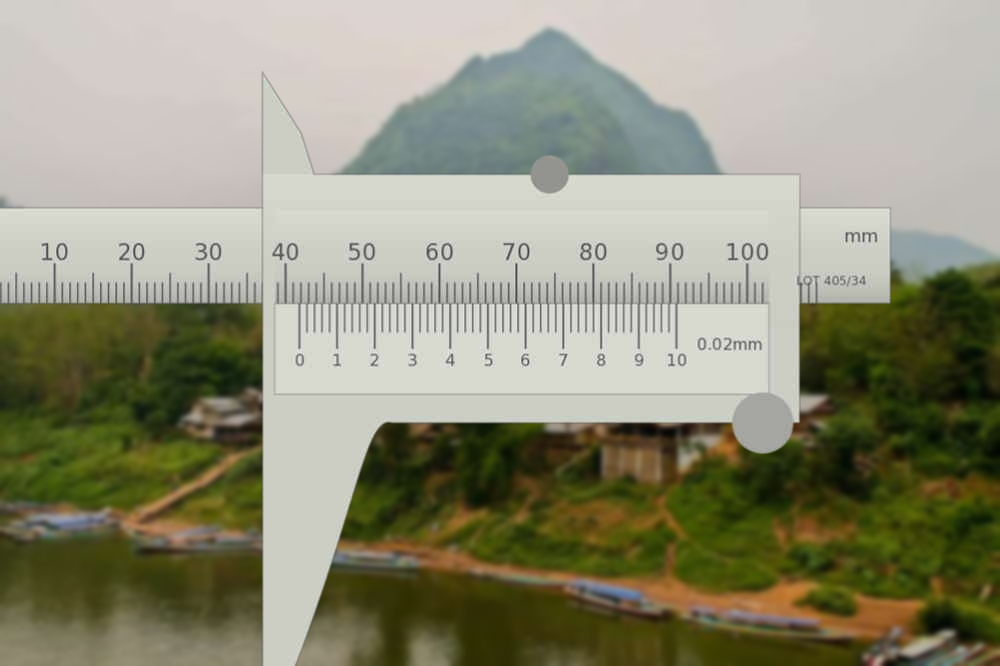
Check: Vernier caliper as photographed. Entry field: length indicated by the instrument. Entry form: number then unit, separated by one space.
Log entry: 41.8 mm
